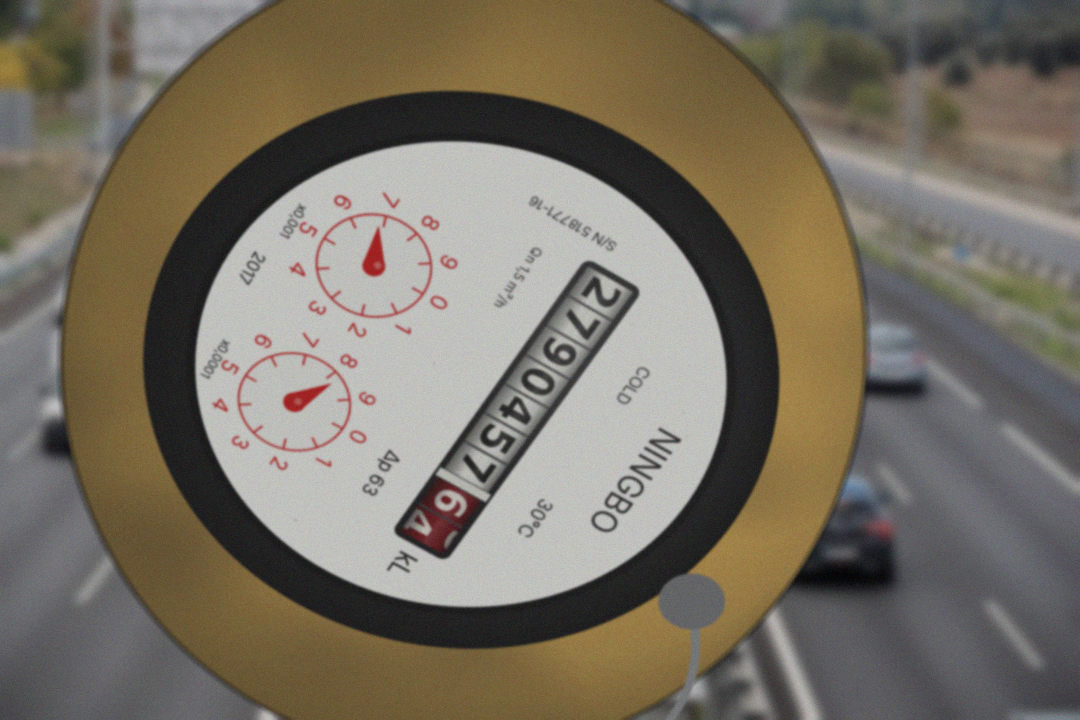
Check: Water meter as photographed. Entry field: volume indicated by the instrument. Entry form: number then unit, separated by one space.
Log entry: 2790457.6368 kL
